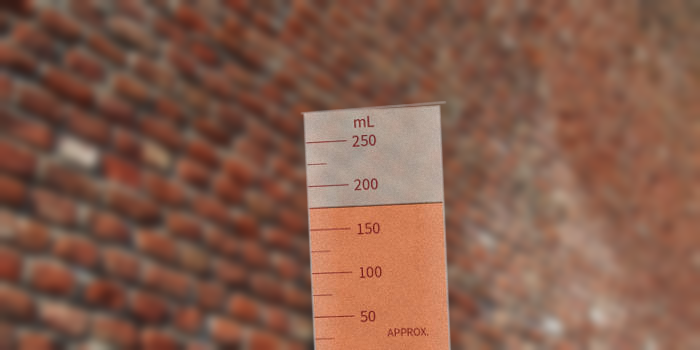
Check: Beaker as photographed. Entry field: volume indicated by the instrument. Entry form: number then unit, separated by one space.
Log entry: 175 mL
